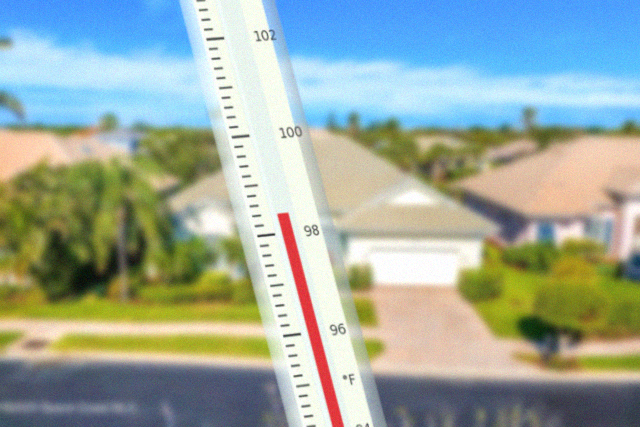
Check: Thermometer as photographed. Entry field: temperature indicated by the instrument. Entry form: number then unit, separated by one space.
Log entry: 98.4 °F
